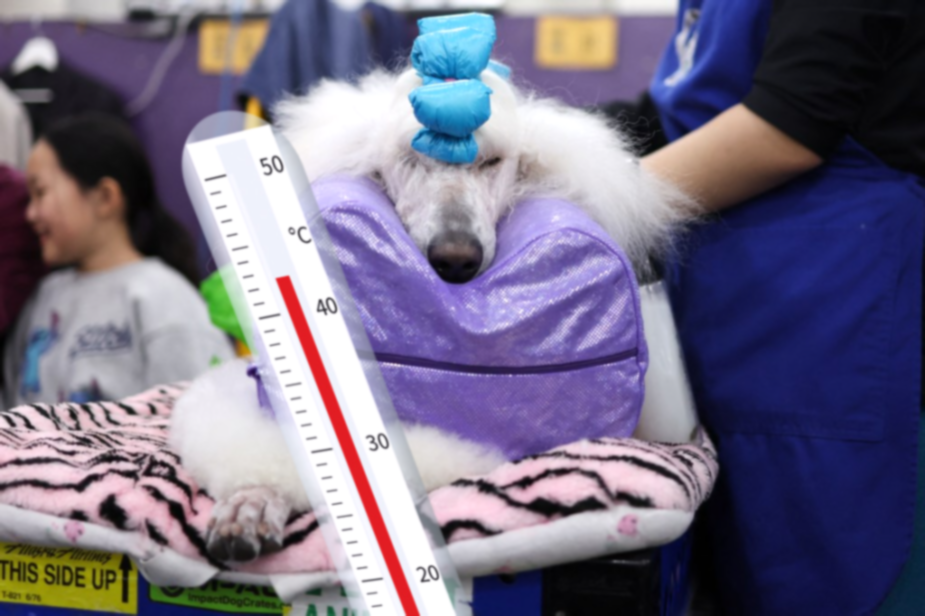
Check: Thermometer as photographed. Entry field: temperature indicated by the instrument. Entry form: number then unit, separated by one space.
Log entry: 42.5 °C
